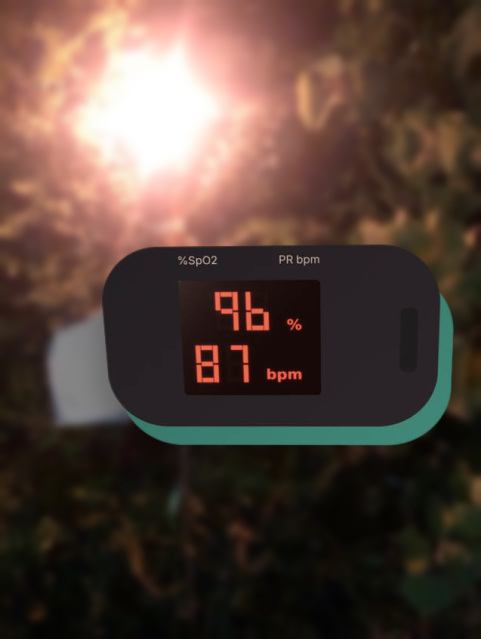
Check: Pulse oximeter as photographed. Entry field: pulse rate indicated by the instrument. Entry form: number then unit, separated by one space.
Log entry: 87 bpm
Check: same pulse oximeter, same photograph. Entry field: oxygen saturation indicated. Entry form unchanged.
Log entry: 96 %
